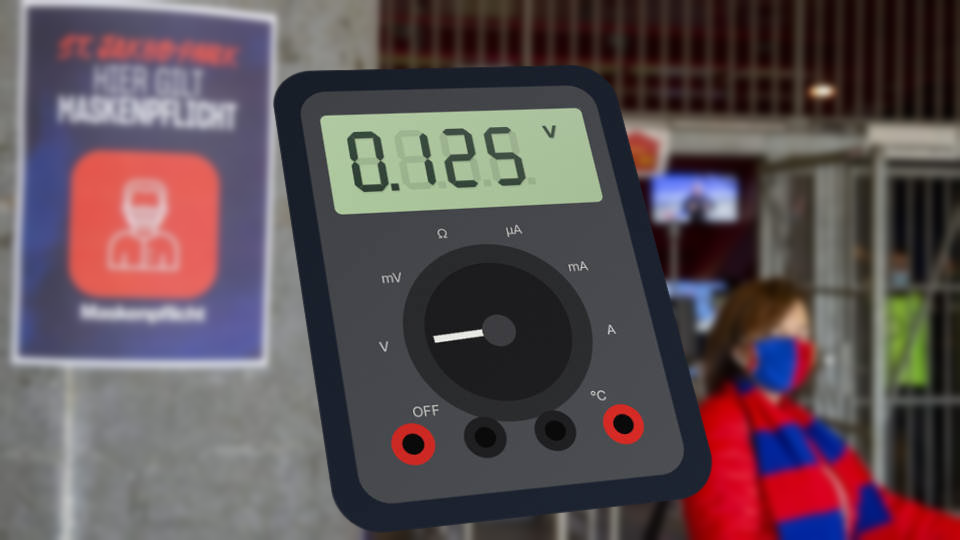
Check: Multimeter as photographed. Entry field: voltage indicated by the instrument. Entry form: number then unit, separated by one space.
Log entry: 0.125 V
